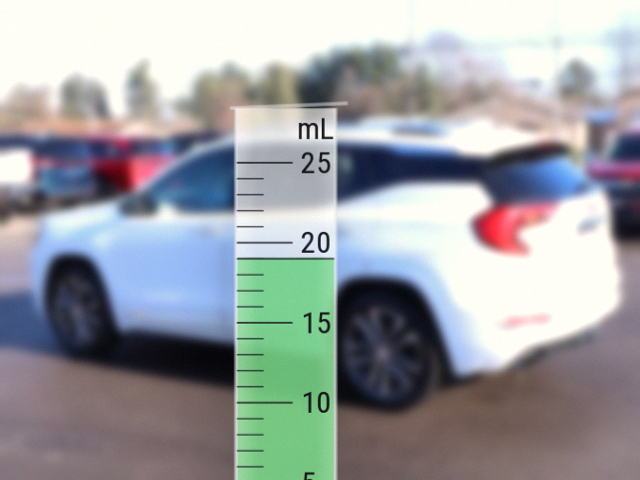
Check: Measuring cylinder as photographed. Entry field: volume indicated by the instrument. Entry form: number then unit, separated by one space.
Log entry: 19 mL
